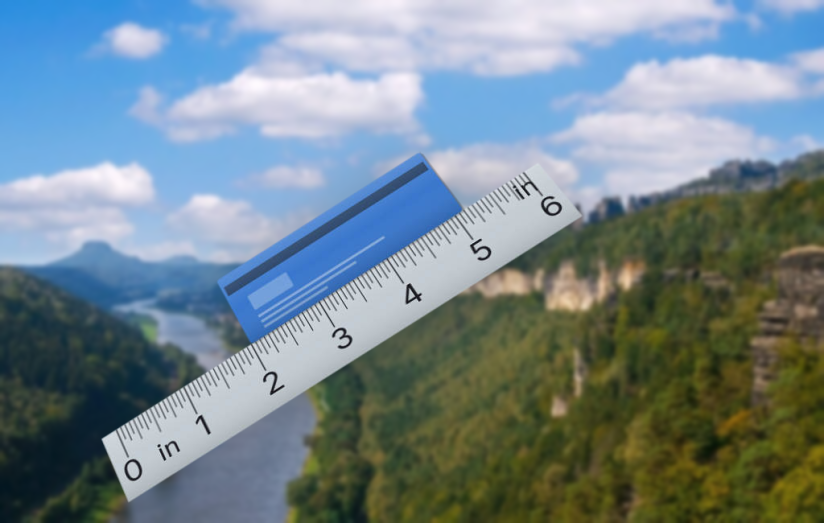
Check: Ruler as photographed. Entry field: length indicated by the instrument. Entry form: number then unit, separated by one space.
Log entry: 3.125 in
